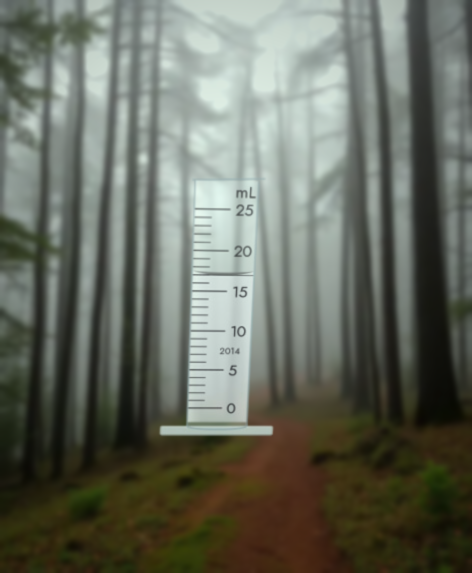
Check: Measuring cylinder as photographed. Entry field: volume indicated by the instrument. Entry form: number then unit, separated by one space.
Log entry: 17 mL
